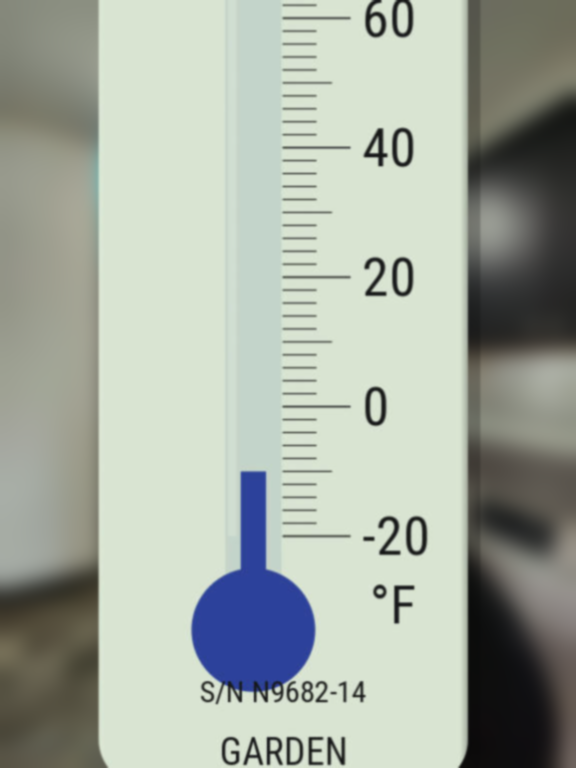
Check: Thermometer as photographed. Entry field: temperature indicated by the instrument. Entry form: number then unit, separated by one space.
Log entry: -10 °F
